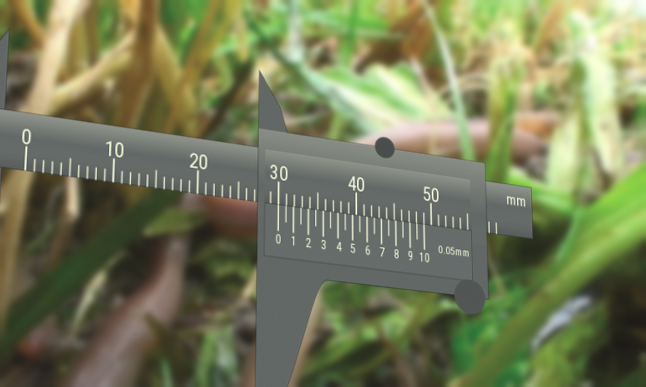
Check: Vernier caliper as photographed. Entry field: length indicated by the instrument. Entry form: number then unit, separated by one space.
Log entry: 30.0 mm
